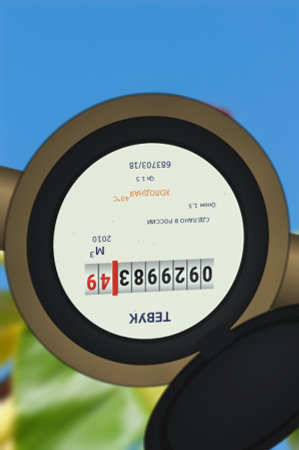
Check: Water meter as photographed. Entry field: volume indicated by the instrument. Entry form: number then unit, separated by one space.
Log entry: 929983.49 m³
